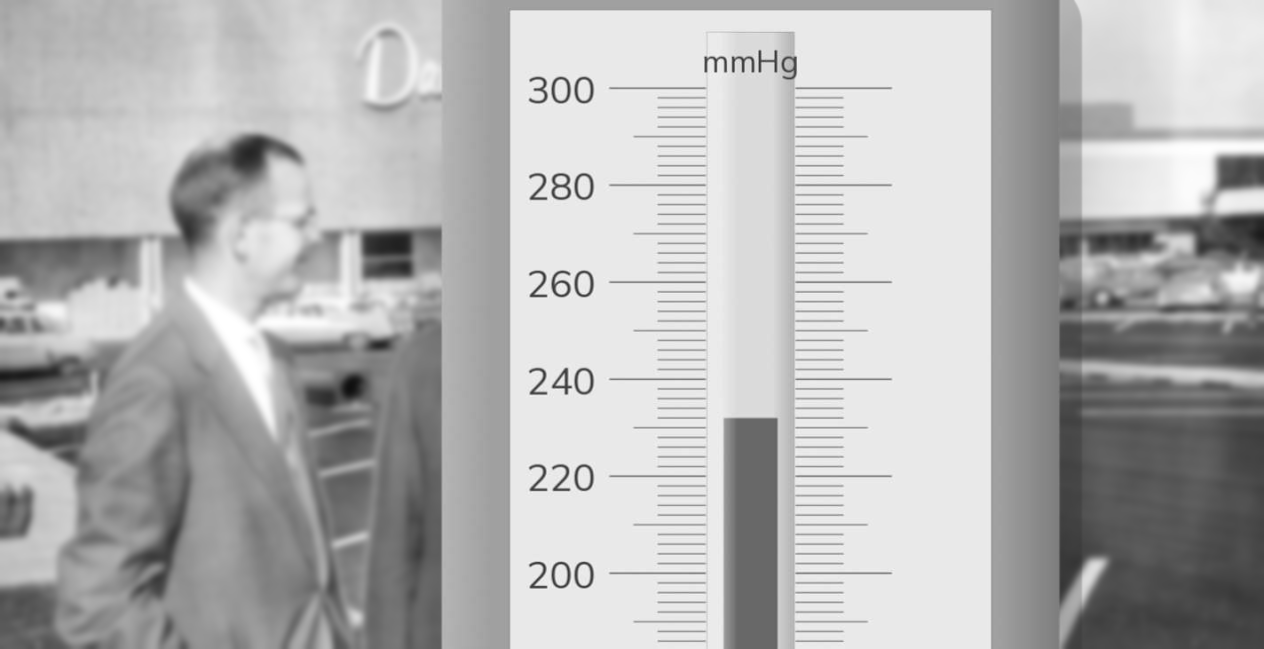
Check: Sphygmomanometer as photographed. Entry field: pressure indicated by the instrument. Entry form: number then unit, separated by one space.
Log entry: 232 mmHg
